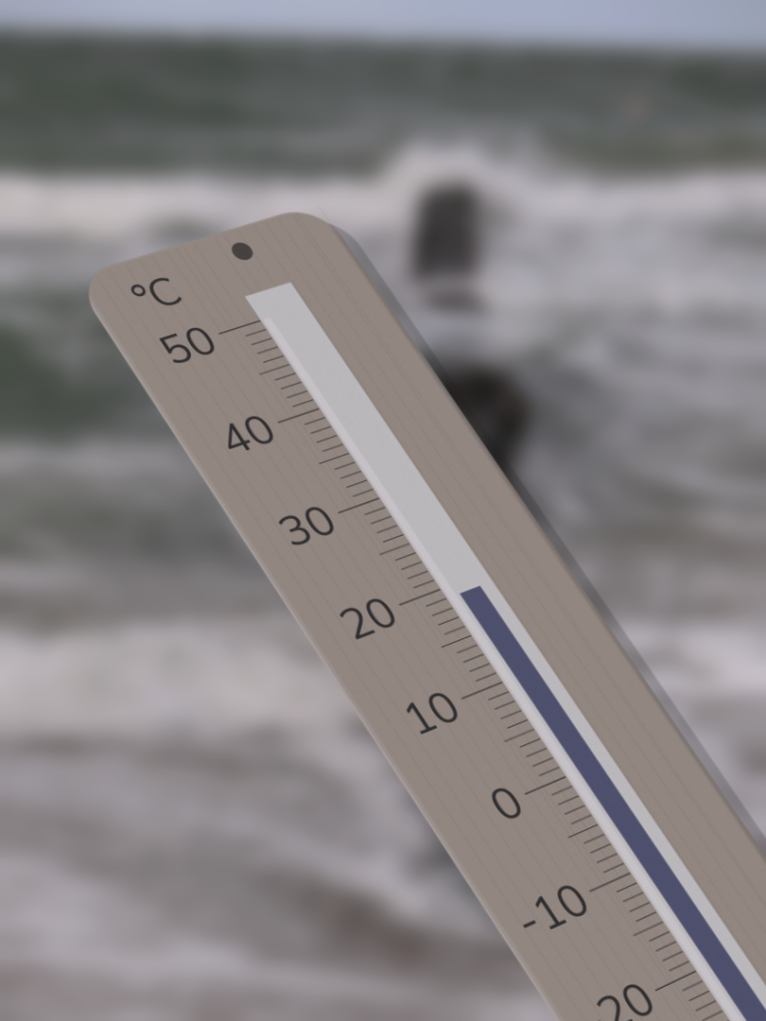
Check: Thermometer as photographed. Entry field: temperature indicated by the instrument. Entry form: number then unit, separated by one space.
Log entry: 19 °C
